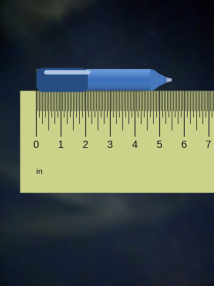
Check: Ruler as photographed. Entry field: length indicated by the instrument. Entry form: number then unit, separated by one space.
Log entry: 5.5 in
